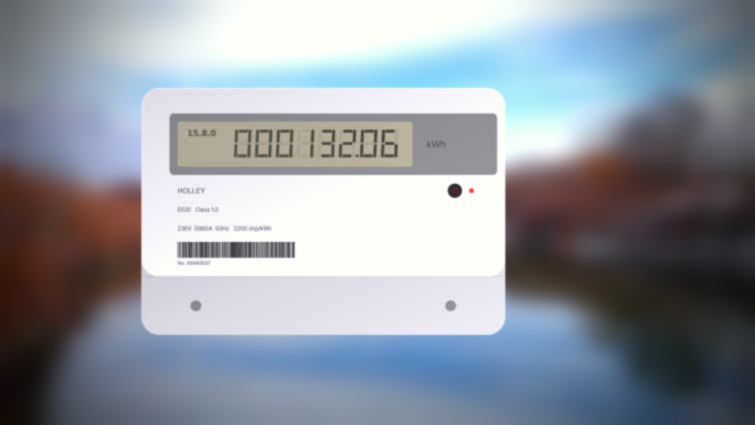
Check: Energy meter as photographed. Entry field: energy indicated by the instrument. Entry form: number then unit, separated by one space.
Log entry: 132.06 kWh
